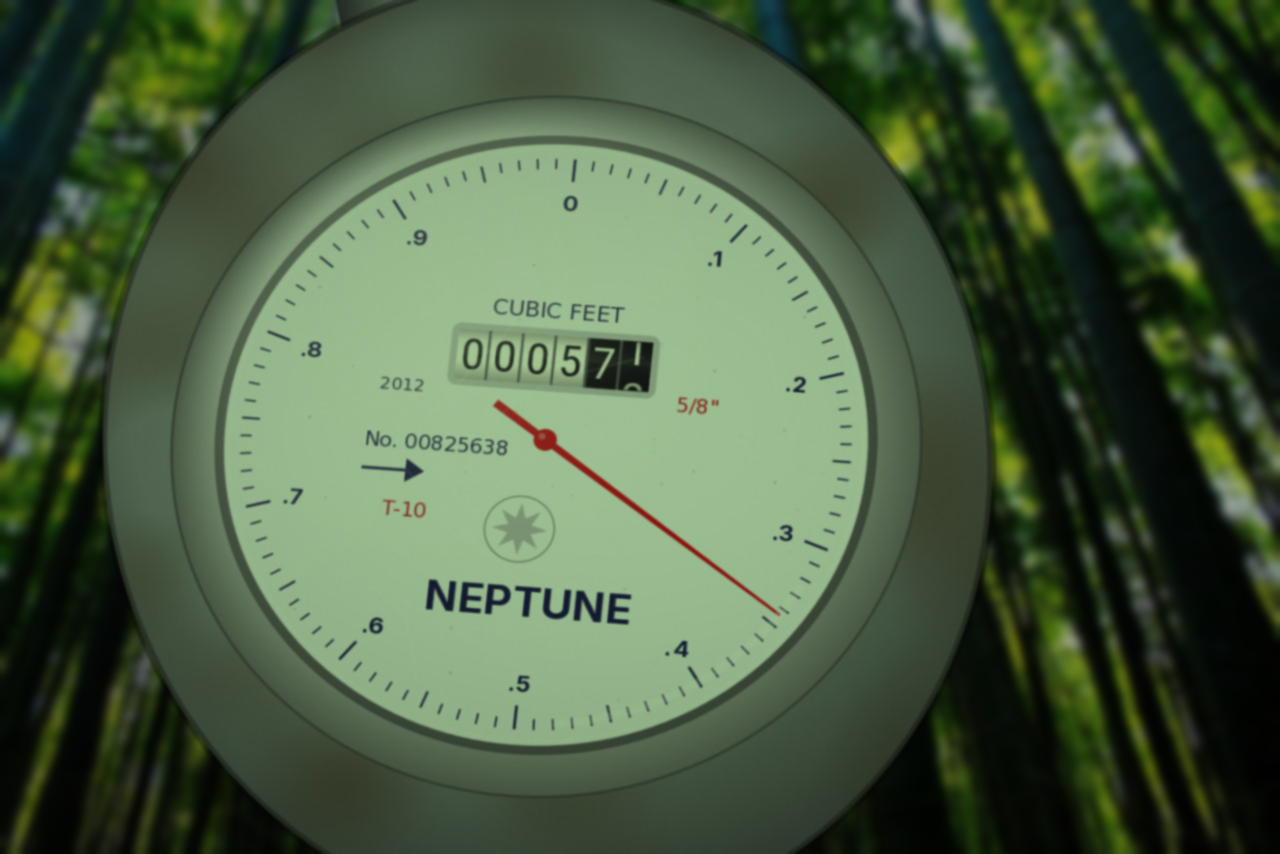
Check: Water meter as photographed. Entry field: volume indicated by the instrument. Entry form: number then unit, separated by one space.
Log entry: 571.34 ft³
